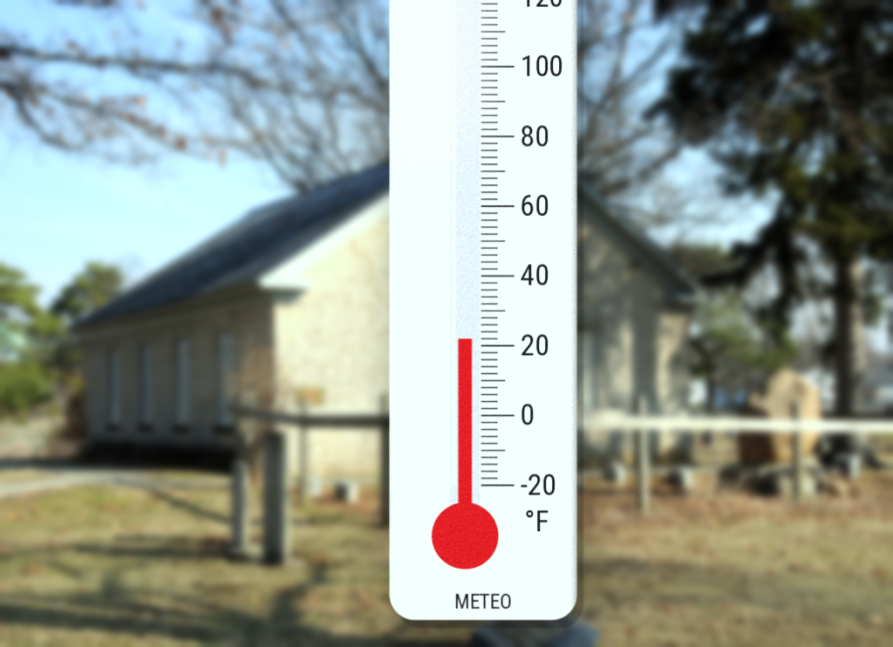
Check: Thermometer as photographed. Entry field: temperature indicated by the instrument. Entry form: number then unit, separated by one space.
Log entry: 22 °F
